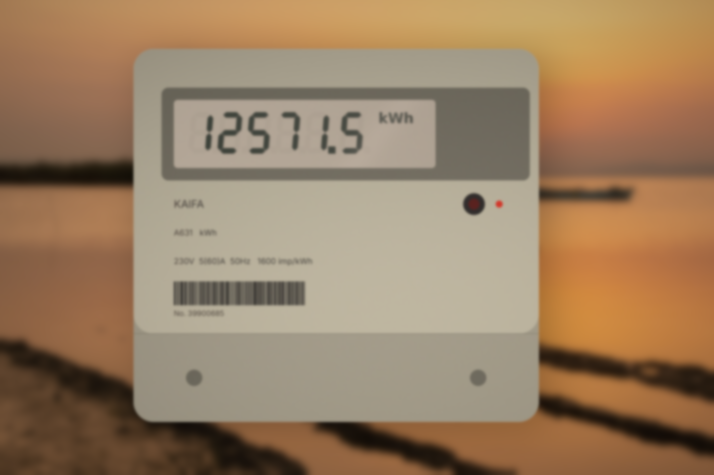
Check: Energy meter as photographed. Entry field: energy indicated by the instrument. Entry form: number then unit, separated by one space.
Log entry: 12571.5 kWh
